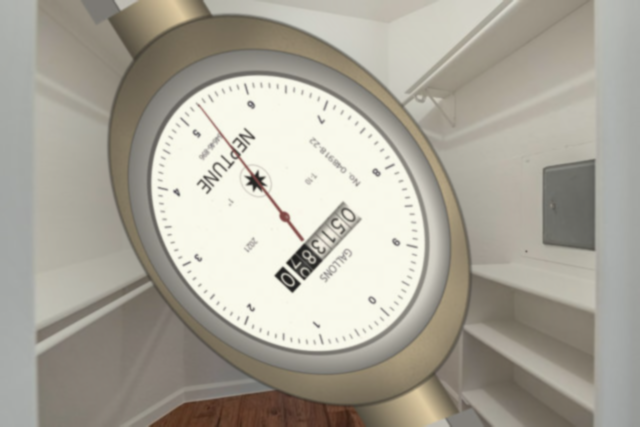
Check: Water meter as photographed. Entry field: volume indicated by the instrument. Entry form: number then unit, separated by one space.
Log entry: 513865.3 gal
